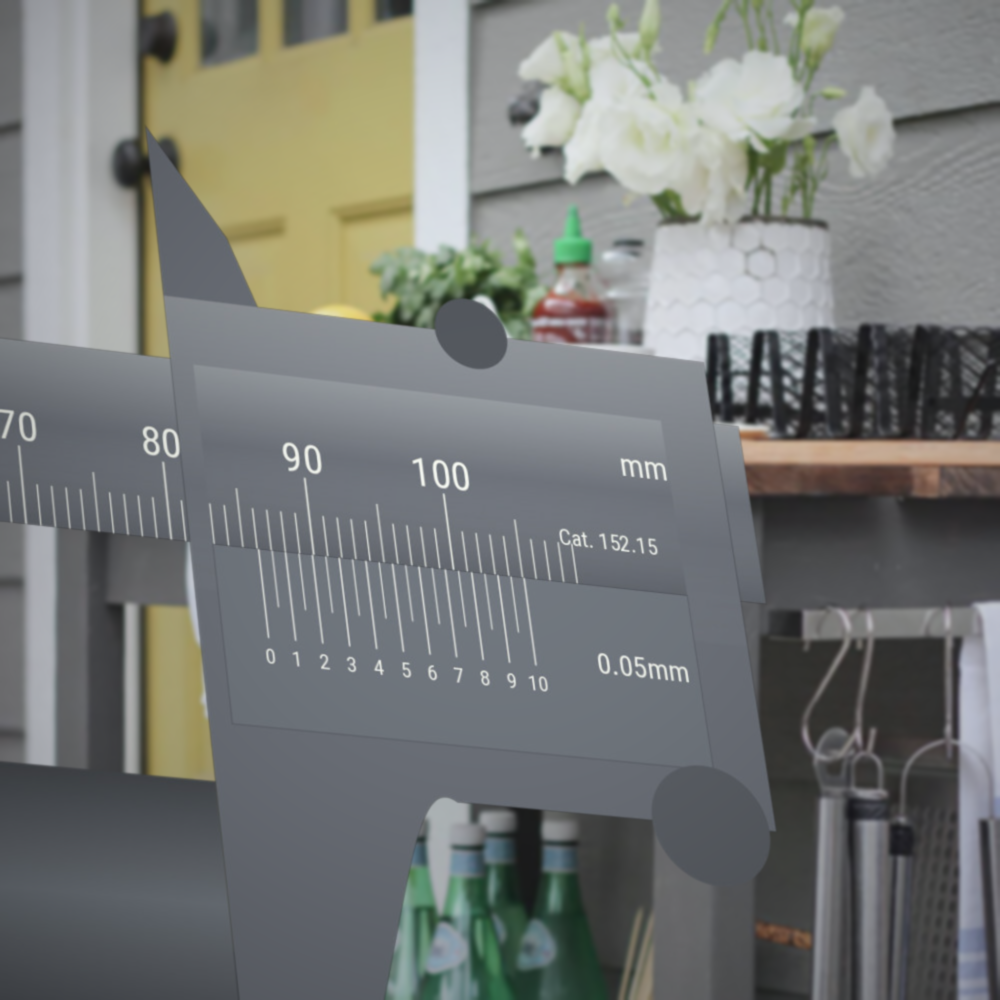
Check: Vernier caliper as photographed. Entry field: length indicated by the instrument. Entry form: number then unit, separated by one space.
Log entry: 86.1 mm
